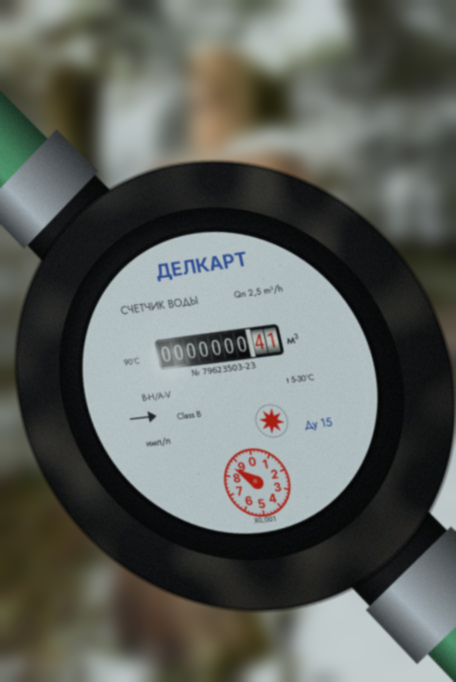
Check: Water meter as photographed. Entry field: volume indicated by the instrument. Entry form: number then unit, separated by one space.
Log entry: 0.418 m³
